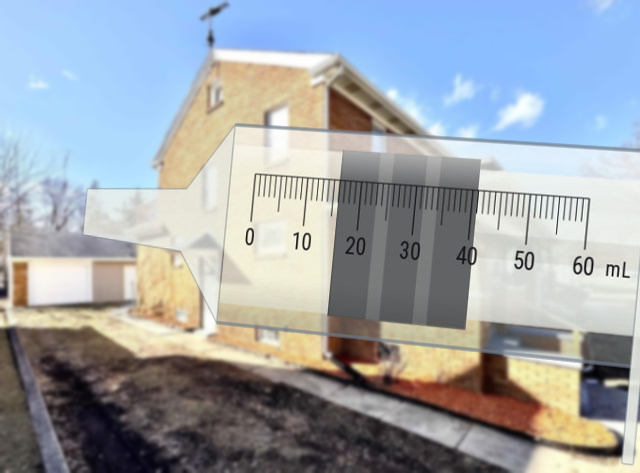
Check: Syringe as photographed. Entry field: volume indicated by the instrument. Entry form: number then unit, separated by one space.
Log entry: 16 mL
